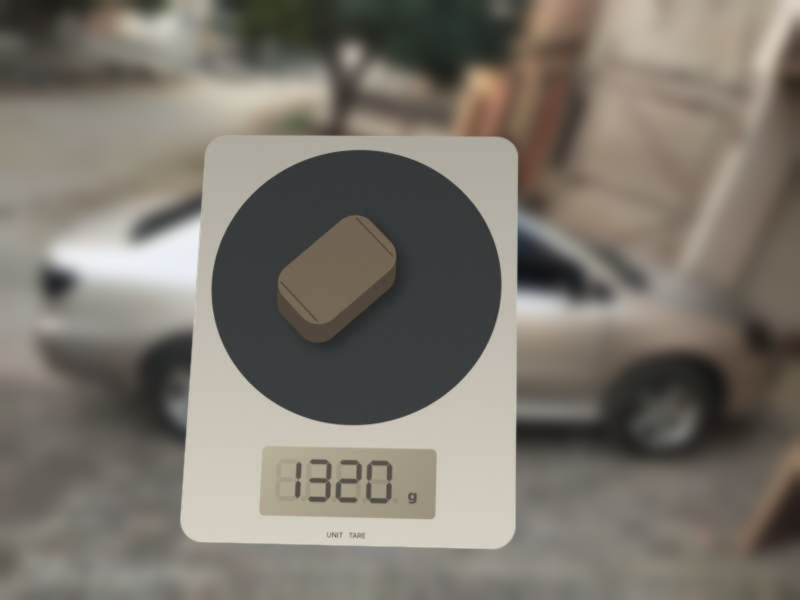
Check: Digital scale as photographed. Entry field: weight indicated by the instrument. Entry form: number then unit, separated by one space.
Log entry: 1320 g
